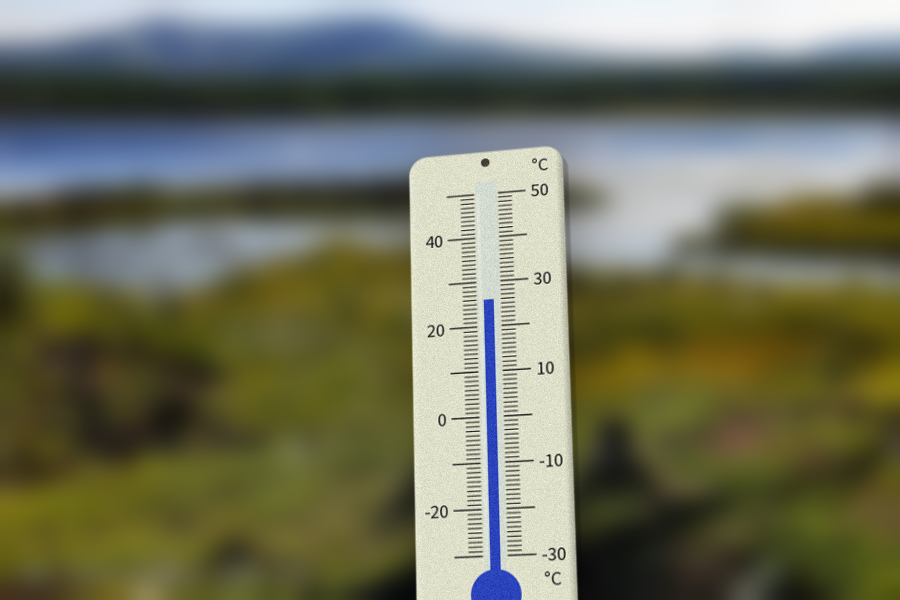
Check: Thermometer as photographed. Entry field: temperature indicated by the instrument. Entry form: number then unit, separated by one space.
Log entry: 26 °C
